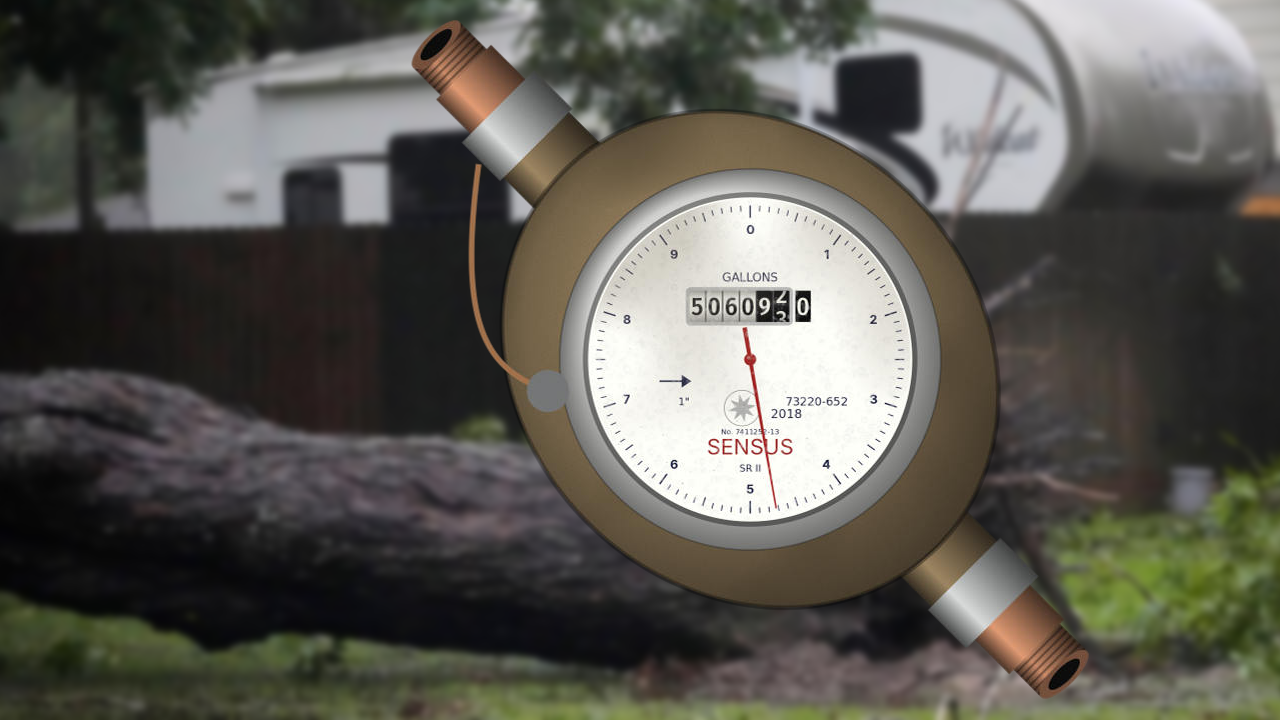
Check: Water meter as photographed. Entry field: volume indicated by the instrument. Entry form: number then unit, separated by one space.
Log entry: 5060924.7 gal
